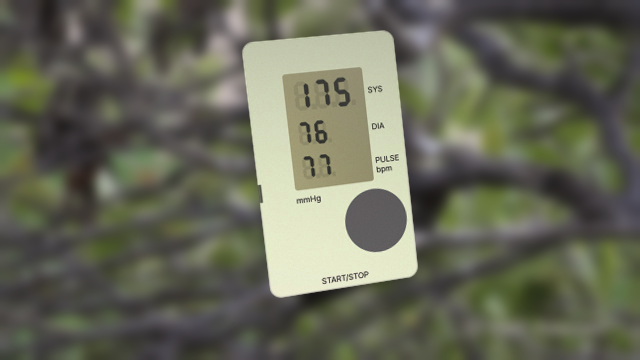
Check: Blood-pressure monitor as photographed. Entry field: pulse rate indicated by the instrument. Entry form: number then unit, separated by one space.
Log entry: 77 bpm
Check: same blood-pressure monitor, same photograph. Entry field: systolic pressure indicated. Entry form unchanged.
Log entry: 175 mmHg
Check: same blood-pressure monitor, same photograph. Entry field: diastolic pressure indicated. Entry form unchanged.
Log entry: 76 mmHg
